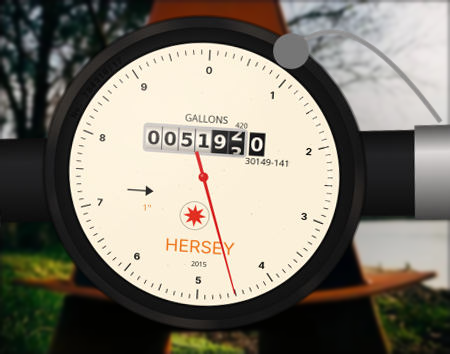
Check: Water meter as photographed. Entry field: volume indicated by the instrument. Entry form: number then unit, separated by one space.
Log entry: 51924.5 gal
